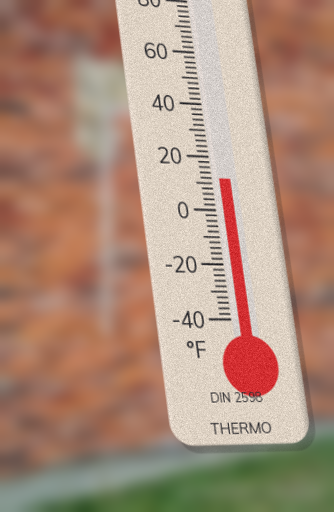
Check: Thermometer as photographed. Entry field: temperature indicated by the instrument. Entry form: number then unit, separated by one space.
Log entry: 12 °F
